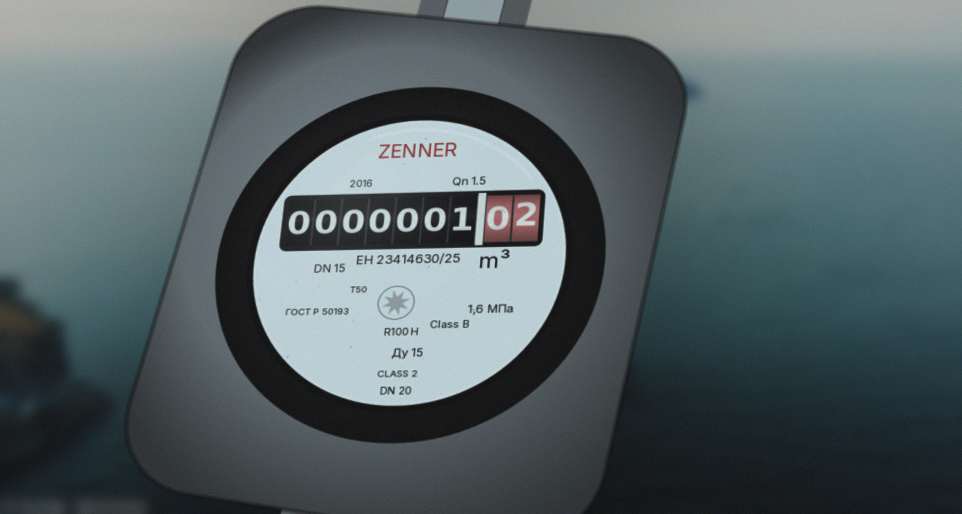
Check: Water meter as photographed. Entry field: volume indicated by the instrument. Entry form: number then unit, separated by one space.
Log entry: 1.02 m³
